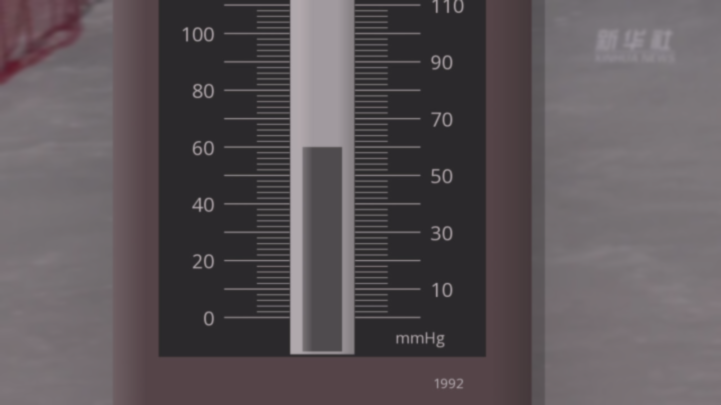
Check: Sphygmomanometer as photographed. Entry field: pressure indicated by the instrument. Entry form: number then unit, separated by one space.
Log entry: 60 mmHg
